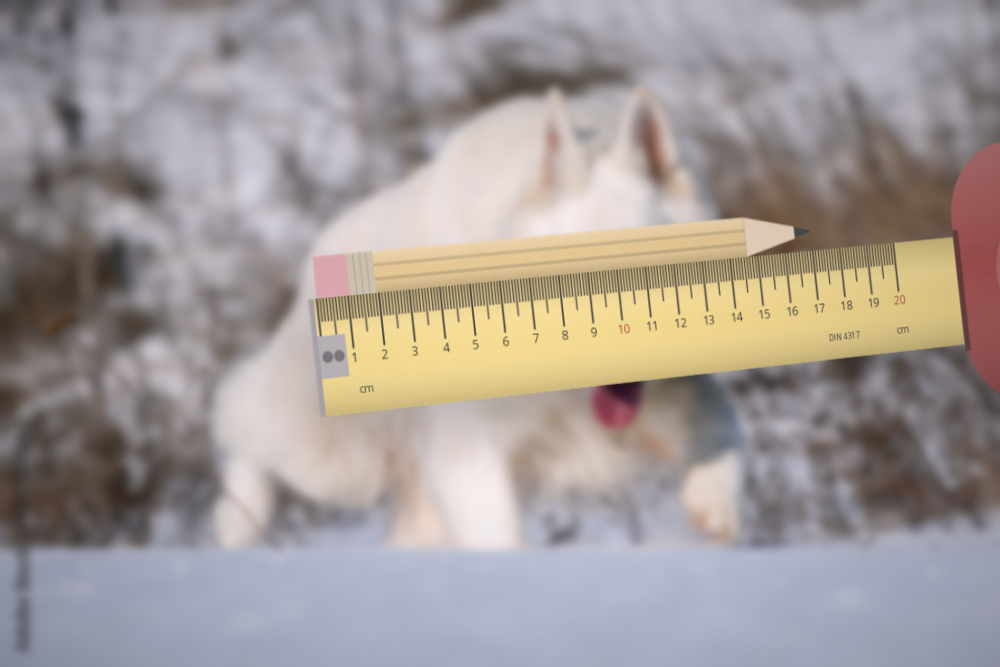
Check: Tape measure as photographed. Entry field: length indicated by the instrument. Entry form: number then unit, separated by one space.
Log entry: 17 cm
